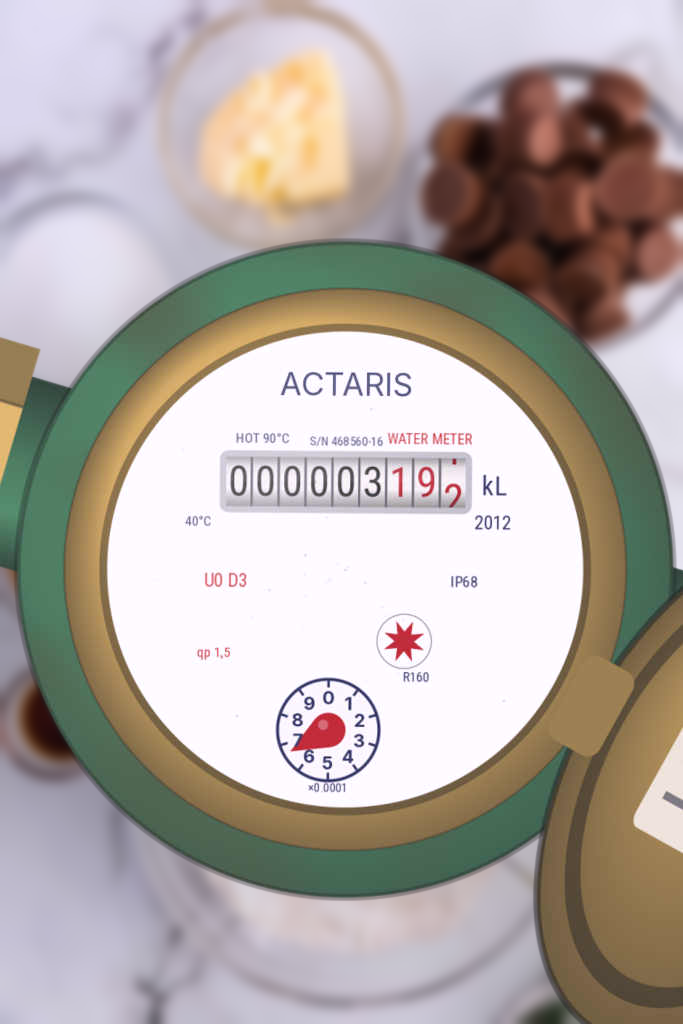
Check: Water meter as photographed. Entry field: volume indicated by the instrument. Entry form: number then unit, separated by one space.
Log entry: 3.1916 kL
